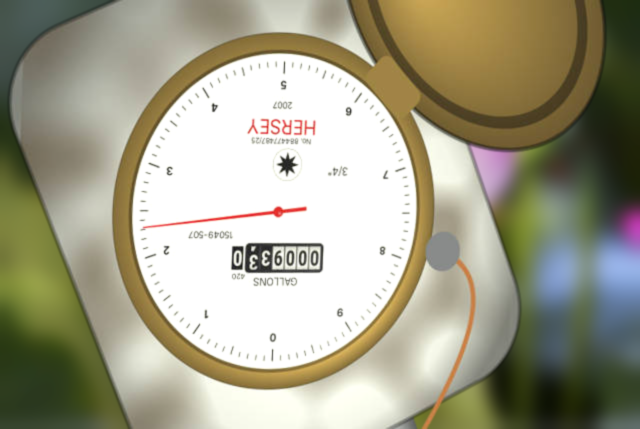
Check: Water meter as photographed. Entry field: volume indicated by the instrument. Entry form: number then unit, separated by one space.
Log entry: 9332.3 gal
